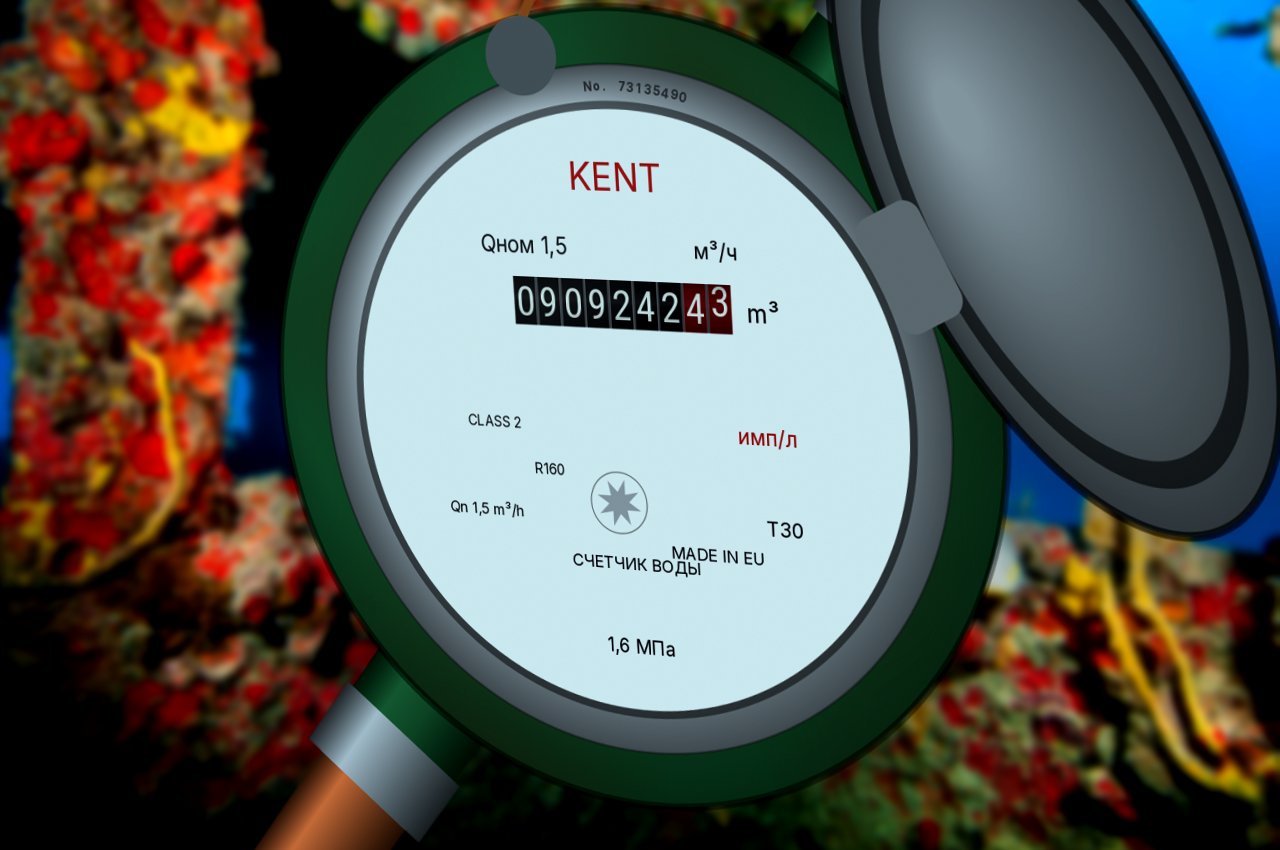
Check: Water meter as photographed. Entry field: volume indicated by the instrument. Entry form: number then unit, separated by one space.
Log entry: 909242.43 m³
